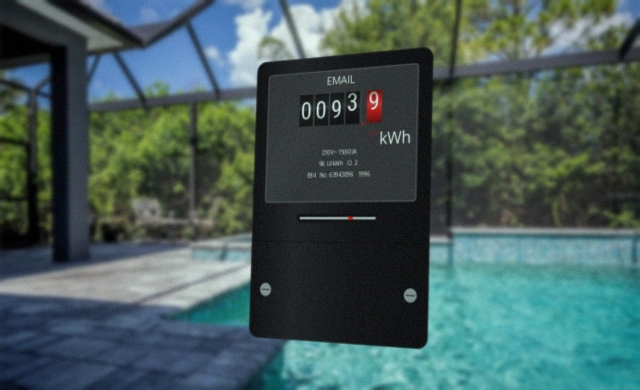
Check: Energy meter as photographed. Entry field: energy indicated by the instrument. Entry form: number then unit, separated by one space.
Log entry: 93.9 kWh
